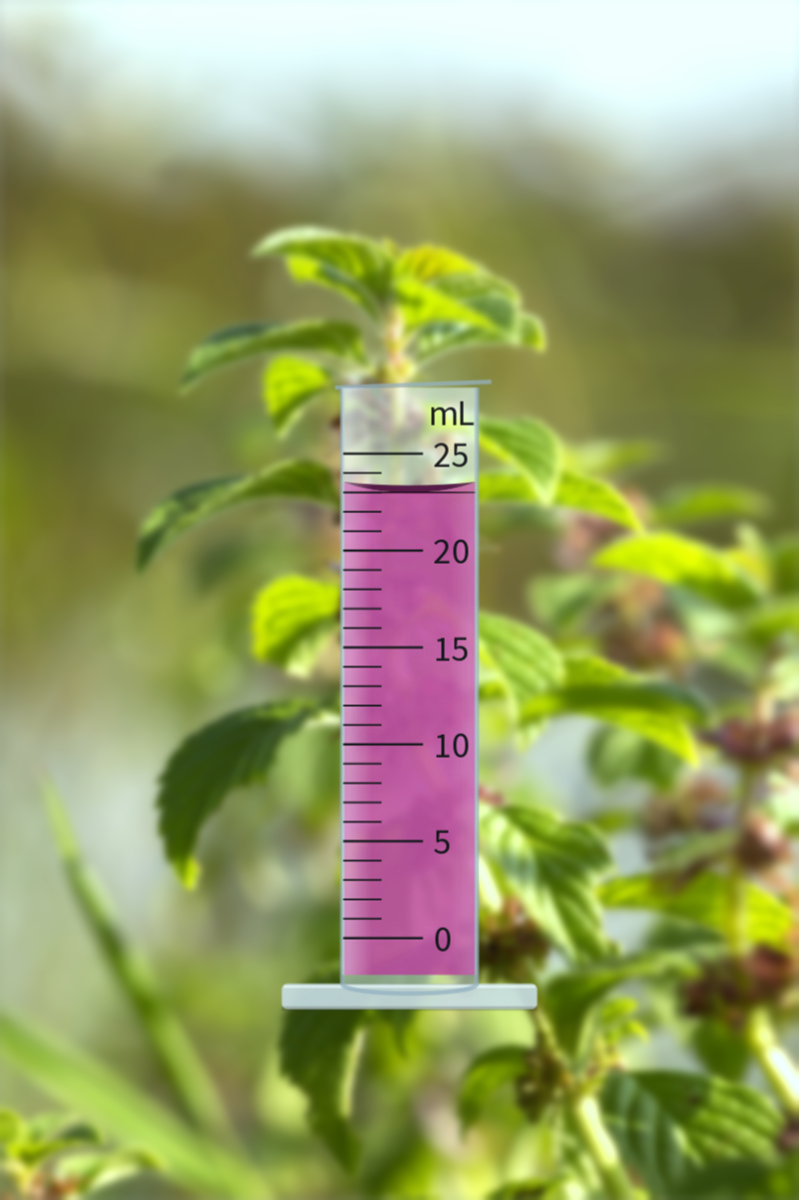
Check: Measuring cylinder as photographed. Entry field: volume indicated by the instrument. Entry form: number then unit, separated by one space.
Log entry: 23 mL
